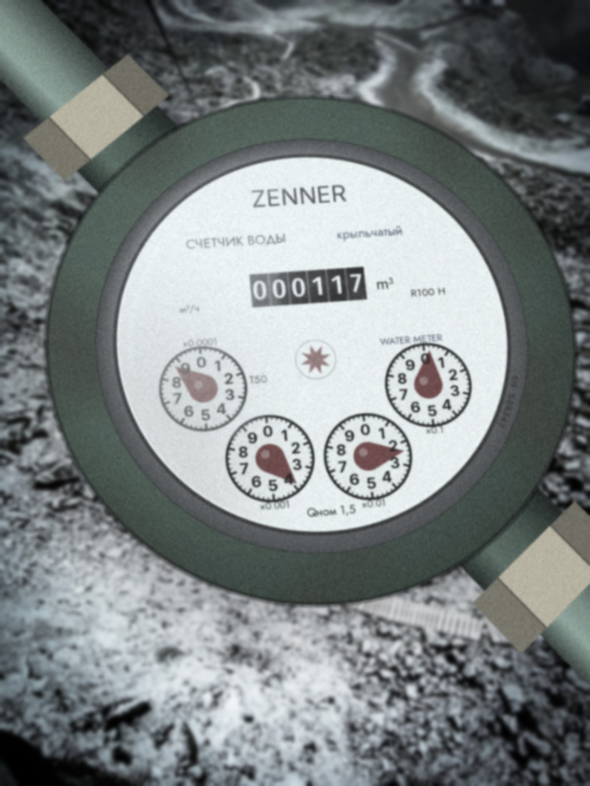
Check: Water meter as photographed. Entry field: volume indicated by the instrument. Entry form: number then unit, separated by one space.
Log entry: 117.0238 m³
